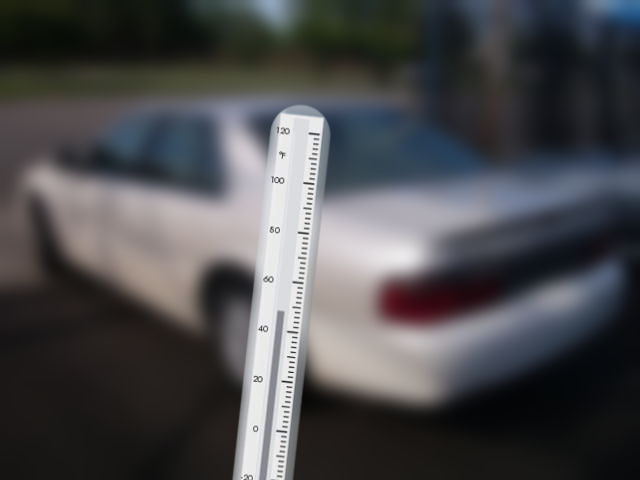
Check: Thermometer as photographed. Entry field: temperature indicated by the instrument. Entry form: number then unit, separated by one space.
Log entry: 48 °F
